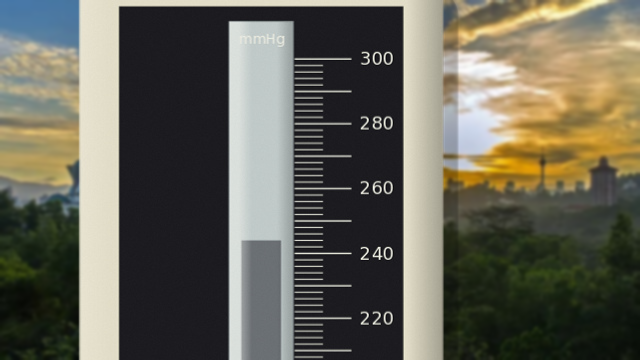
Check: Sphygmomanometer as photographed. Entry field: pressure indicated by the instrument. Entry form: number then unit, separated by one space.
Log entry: 244 mmHg
